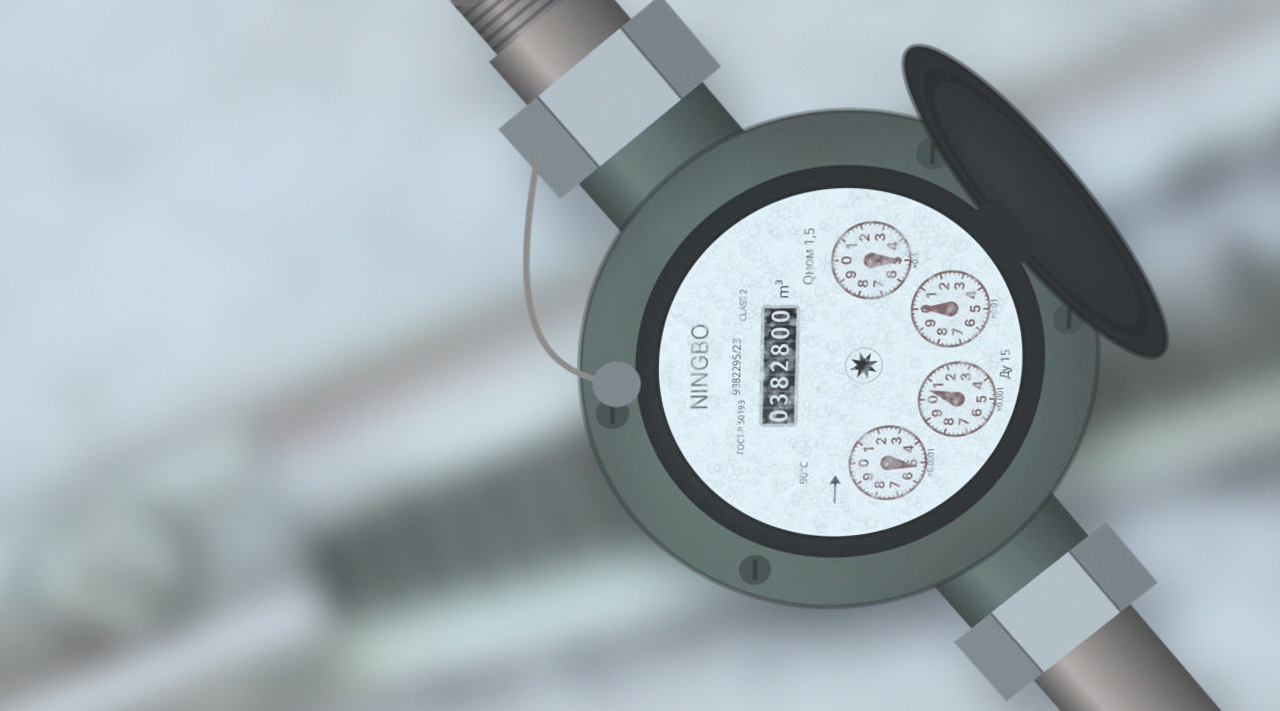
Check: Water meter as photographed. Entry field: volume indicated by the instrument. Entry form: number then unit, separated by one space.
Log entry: 382800.5005 m³
